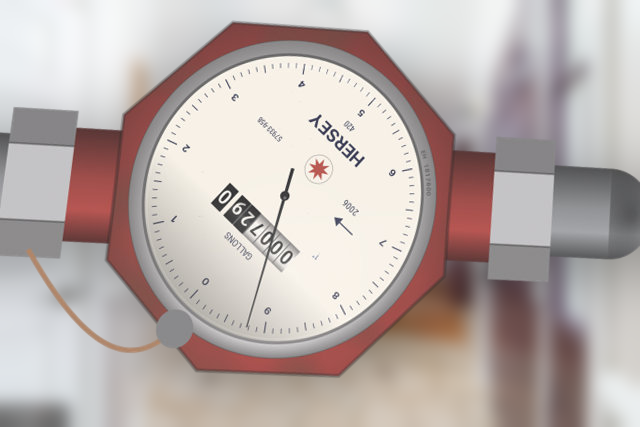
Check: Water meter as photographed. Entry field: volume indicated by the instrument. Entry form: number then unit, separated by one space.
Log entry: 7289.2 gal
